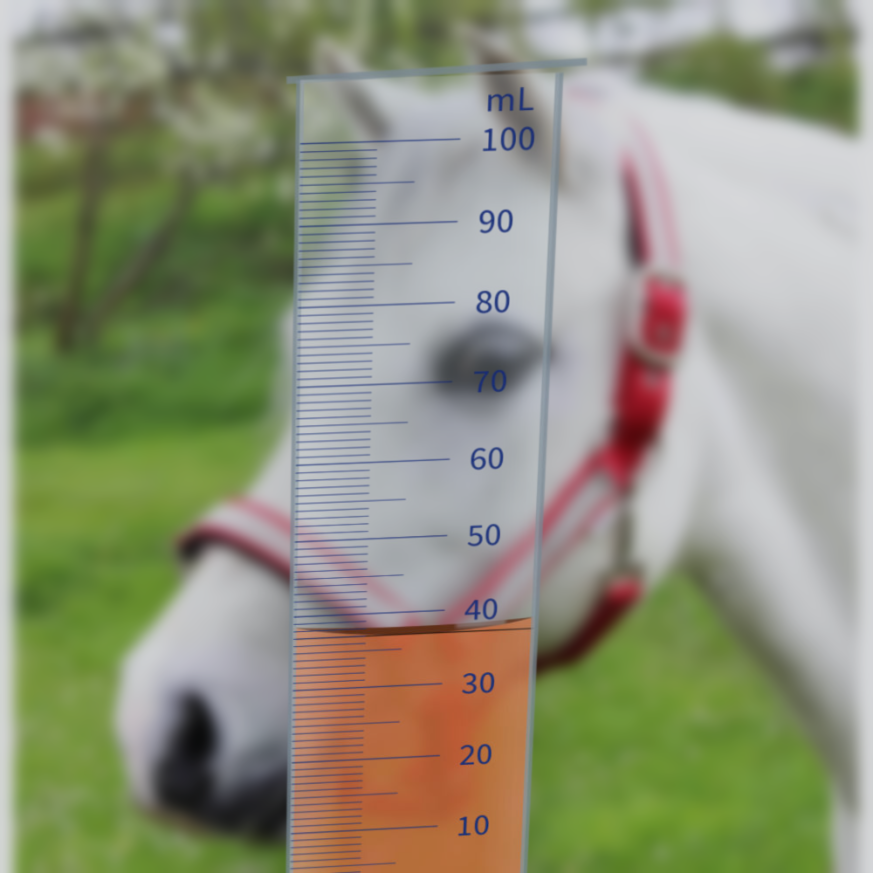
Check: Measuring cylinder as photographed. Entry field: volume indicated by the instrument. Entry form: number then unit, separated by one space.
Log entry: 37 mL
